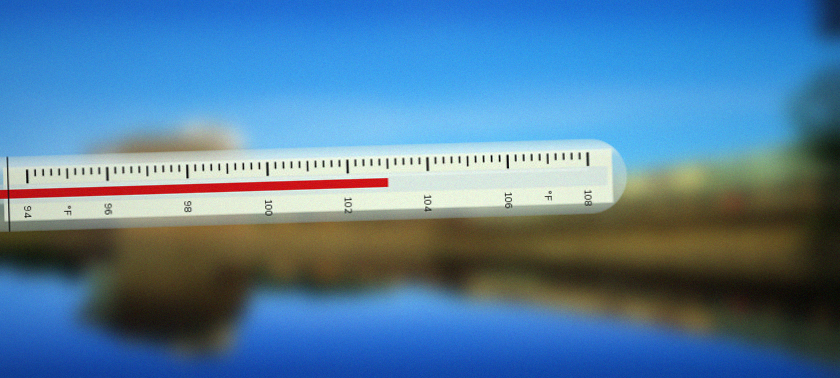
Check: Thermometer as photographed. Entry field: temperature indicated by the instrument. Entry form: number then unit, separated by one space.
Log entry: 103 °F
